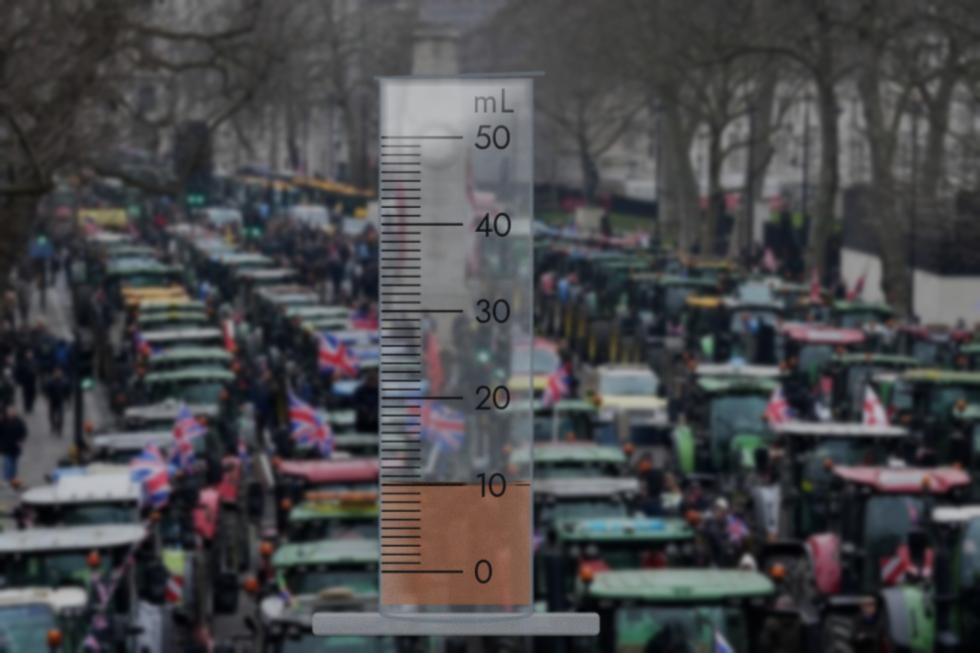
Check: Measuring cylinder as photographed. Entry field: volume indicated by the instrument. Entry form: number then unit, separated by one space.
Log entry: 10 mL
